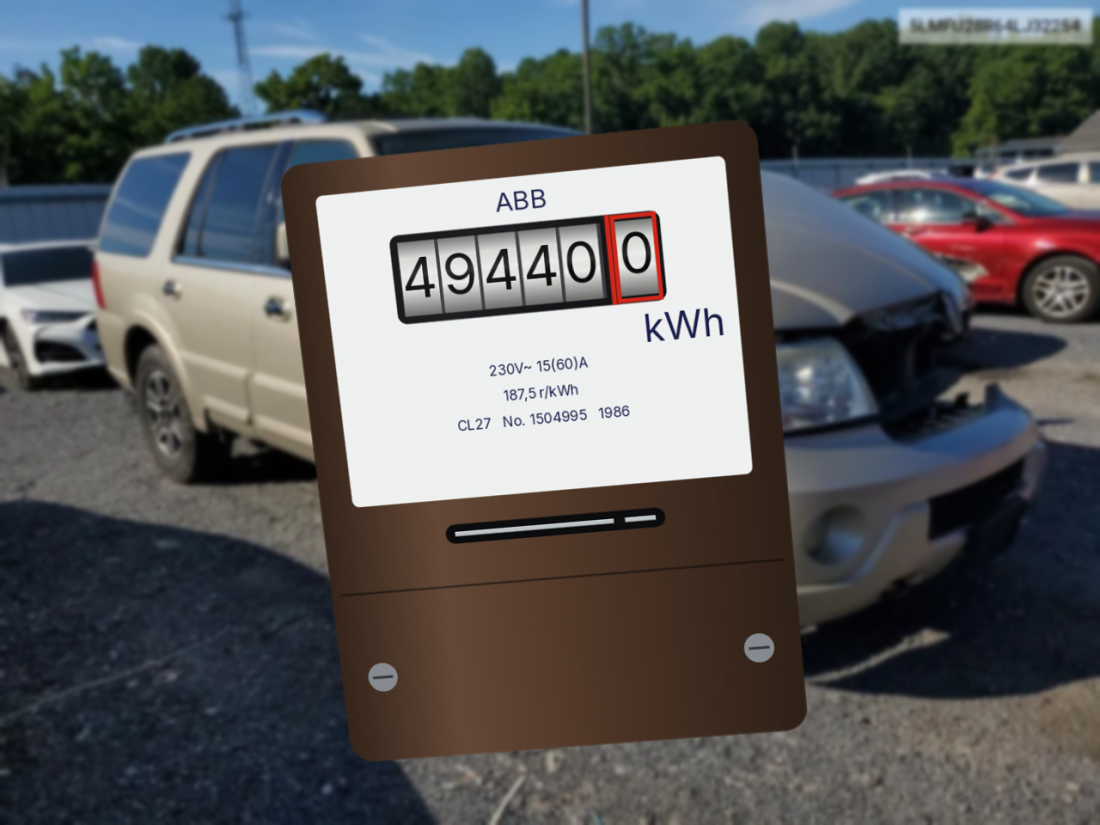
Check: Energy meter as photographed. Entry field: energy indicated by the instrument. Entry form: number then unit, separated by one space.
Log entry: 49440.0 kWh
